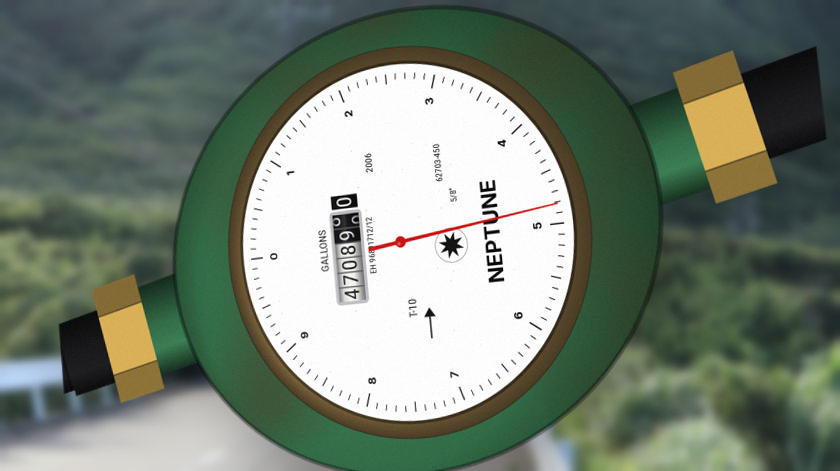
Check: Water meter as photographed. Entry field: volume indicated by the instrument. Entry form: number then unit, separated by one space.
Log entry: 4708984.8 gal
